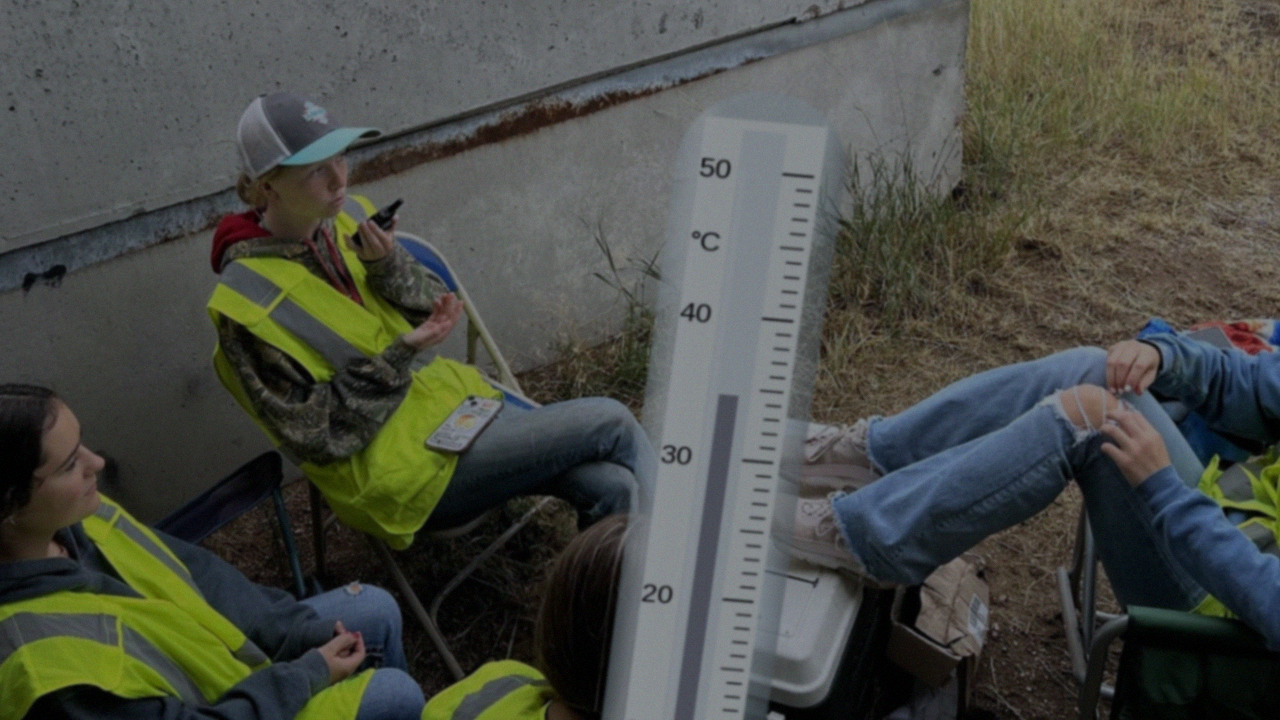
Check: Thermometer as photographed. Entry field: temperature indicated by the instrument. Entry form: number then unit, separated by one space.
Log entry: 34.5 °C
